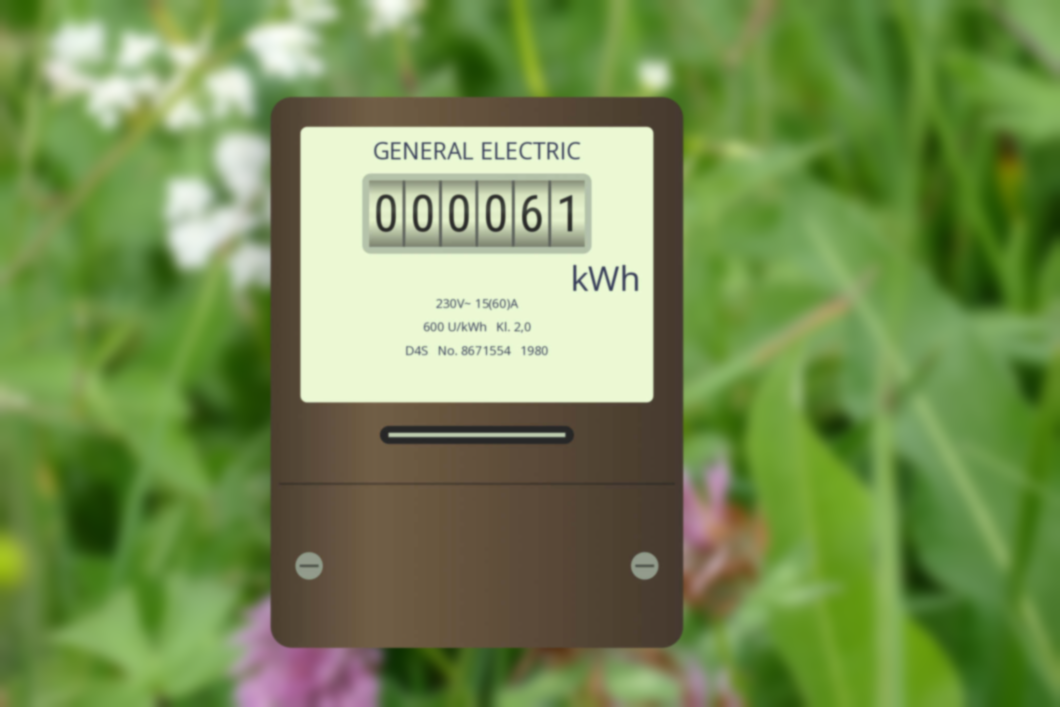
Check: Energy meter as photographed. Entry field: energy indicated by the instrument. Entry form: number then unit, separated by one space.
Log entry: 61 kWh
